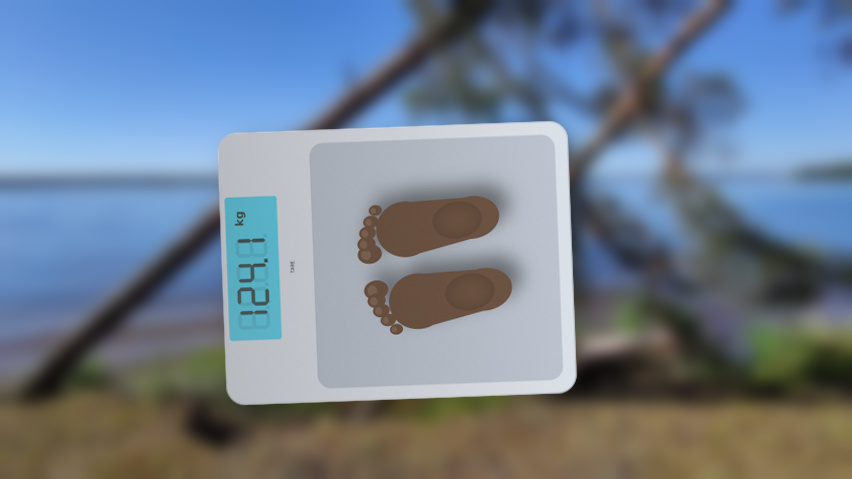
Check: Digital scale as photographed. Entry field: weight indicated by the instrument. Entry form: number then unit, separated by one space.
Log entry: 124.1 kg
